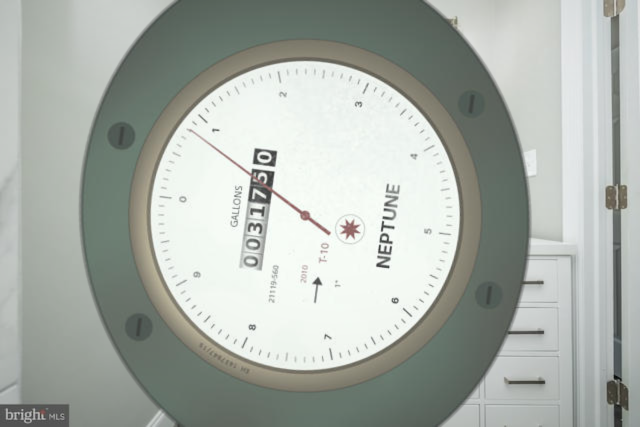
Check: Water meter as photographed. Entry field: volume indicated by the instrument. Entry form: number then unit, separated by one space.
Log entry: 31750.8 gal
